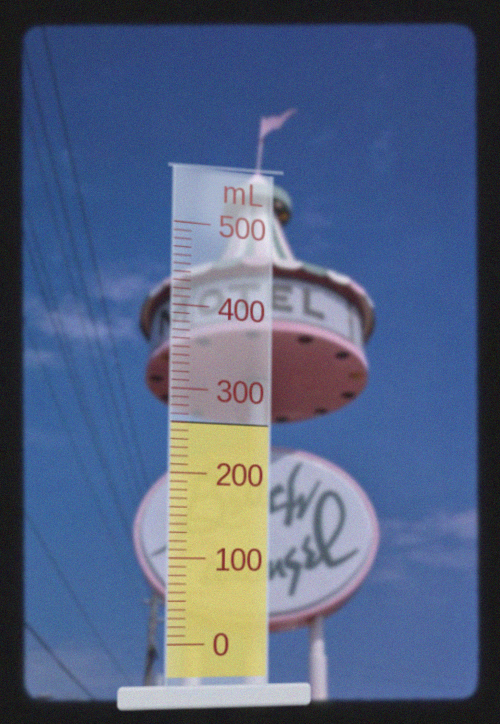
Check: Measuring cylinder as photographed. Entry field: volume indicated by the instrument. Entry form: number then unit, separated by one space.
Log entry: 260 mL
